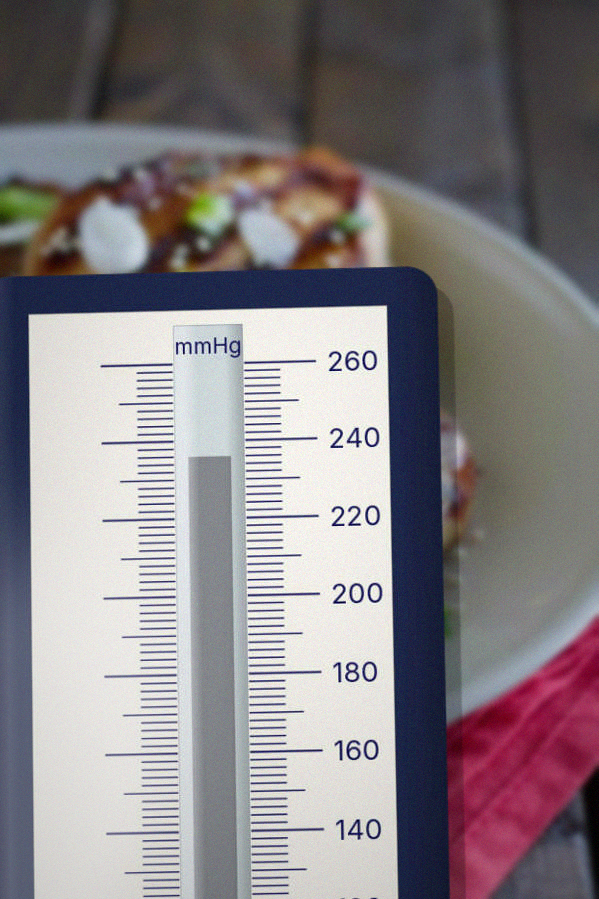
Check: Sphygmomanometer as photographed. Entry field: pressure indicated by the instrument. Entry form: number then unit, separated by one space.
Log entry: 236 mmHg
